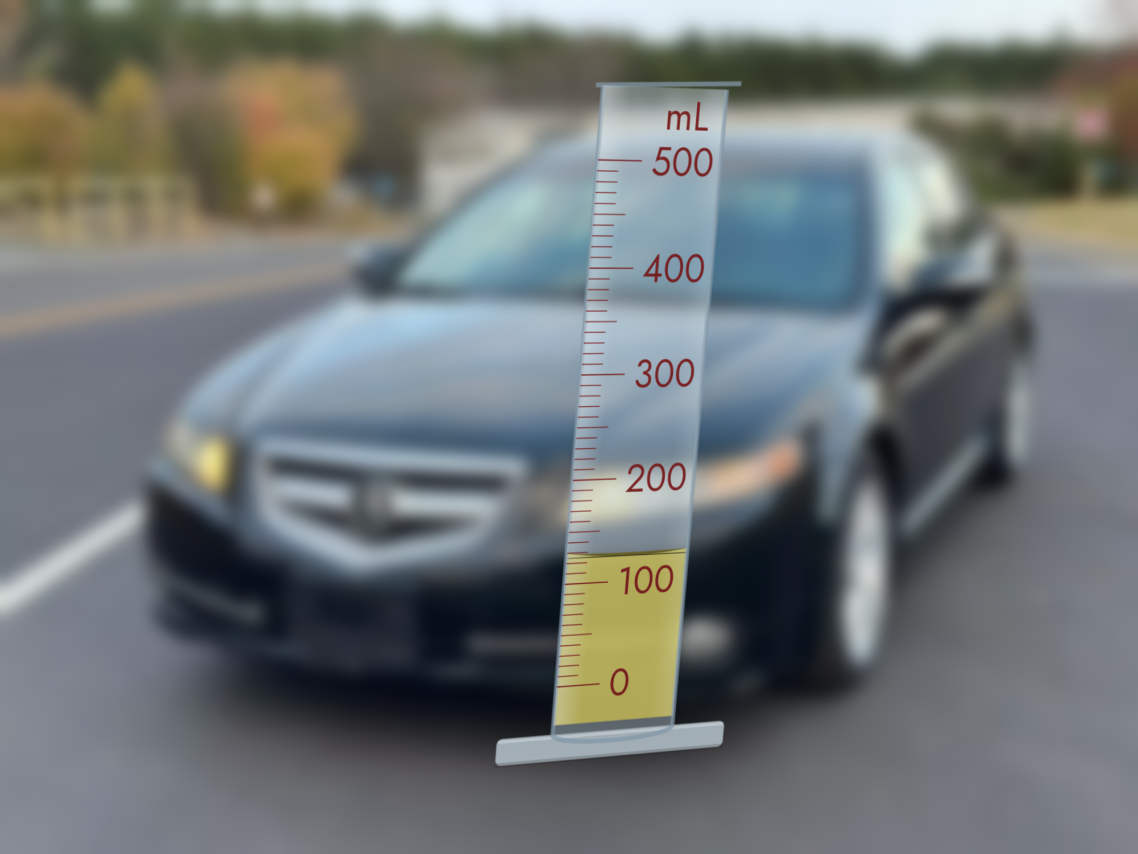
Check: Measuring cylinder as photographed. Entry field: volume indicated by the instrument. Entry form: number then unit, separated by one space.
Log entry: 125 mL
